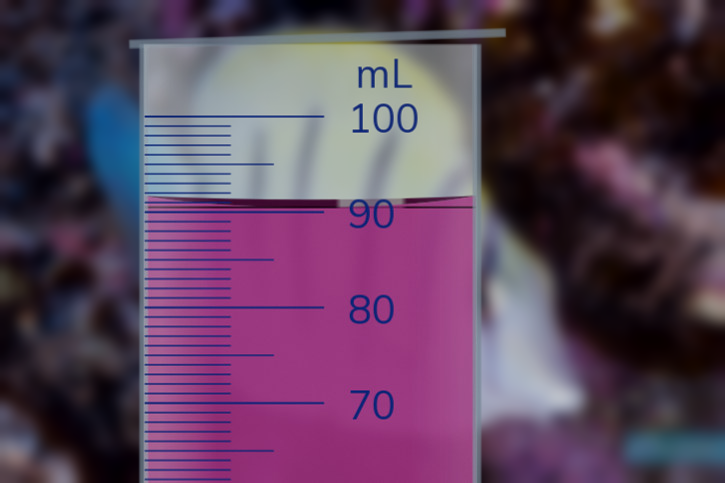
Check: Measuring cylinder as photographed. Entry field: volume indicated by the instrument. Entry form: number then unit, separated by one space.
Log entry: 90.5 mL
